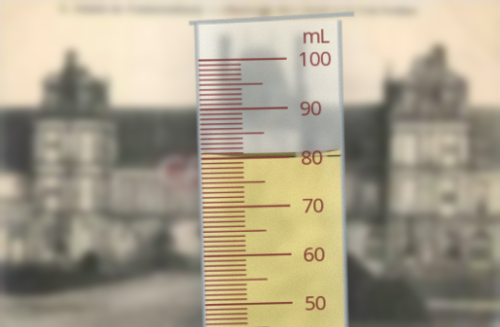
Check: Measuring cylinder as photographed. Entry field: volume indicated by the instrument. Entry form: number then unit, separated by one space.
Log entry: 80 mL
